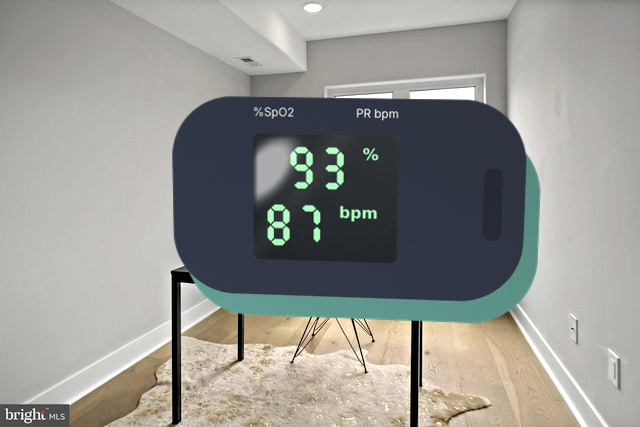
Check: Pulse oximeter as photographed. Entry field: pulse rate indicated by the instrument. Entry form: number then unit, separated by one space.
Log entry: 87 bpm
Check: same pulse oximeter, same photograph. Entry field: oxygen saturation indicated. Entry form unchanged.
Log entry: 93 %
